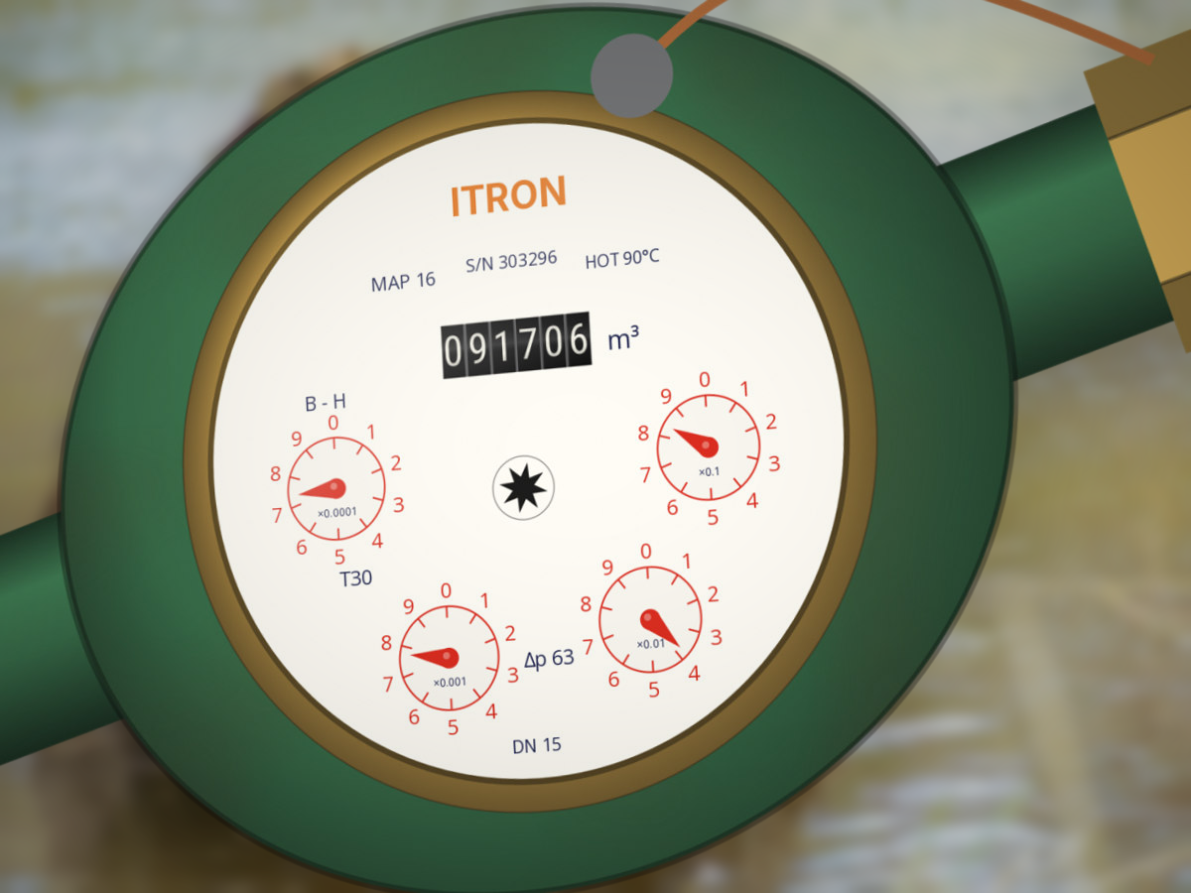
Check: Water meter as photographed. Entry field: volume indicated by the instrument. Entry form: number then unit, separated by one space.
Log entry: 91706.8377 m³
